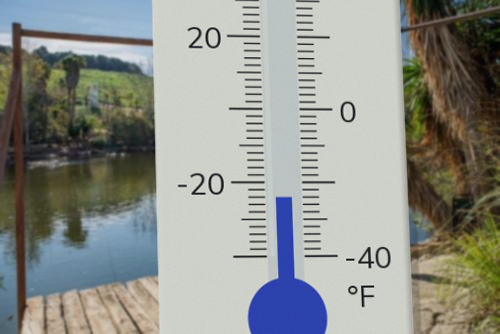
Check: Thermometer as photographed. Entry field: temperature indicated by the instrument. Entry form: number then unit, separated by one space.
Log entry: -24 °F
